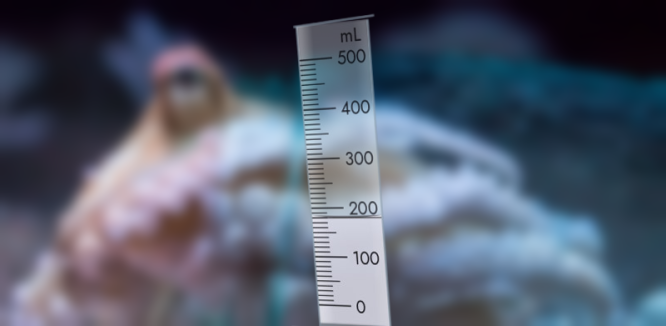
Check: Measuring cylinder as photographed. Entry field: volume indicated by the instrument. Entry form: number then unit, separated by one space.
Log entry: 180 mL
